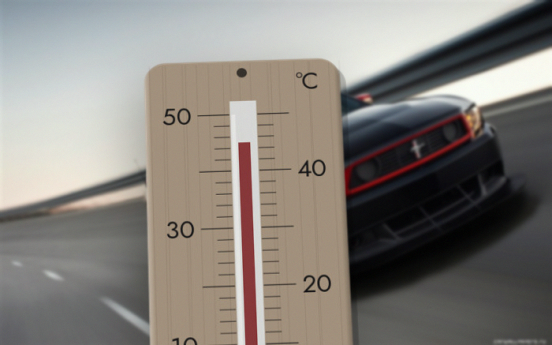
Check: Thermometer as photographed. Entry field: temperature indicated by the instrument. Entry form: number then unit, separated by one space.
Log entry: 45 °C
